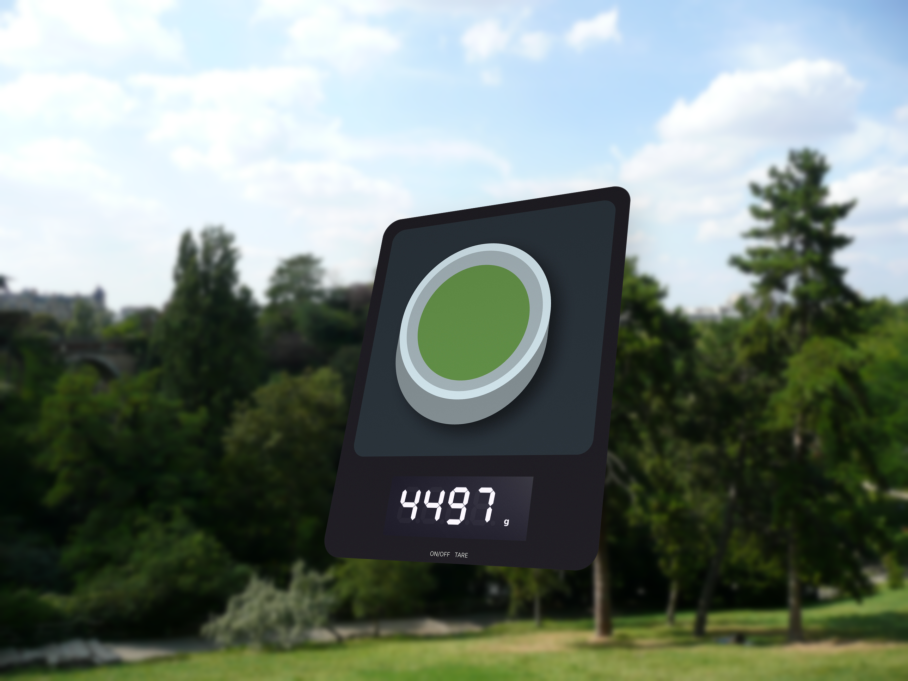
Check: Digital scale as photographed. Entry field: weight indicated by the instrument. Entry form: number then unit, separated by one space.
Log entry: 4497 g
